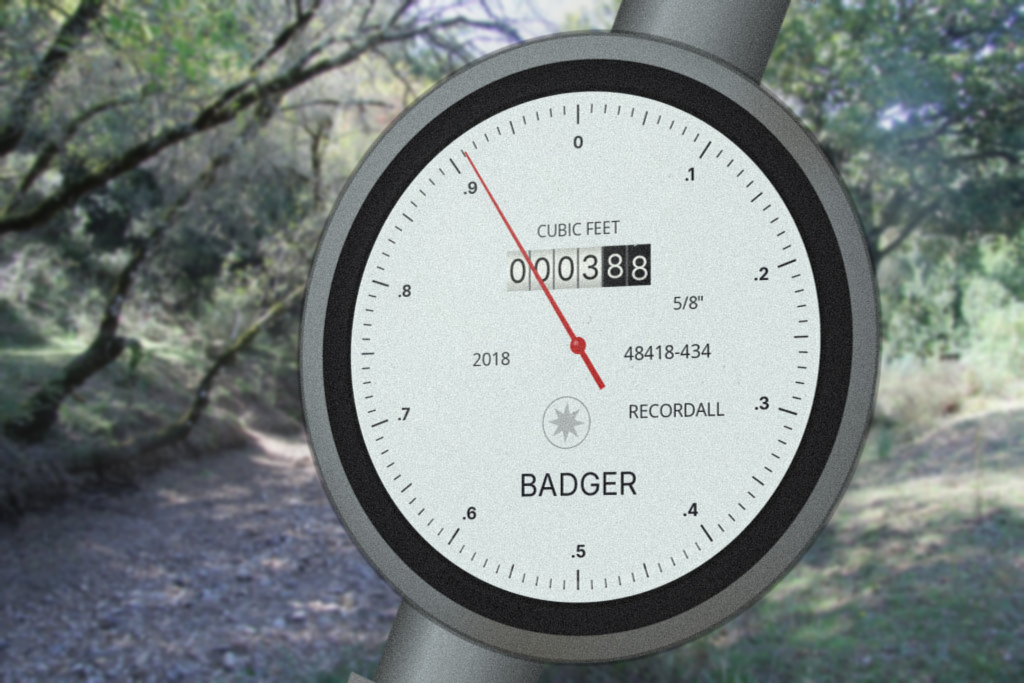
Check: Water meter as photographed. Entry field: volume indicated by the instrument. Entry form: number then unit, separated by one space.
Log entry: 387.91 ft³
